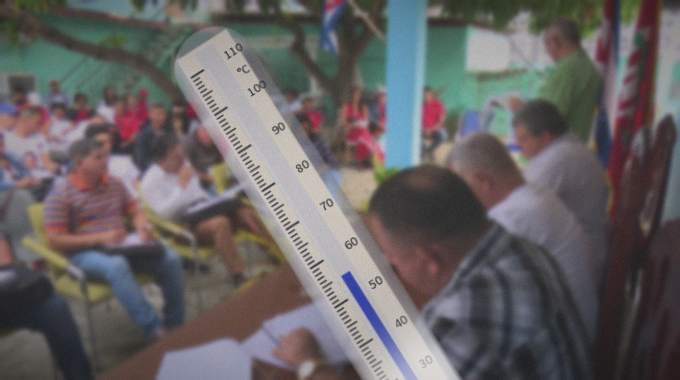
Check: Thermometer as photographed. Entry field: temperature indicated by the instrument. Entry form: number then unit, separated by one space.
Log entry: 55 °C
